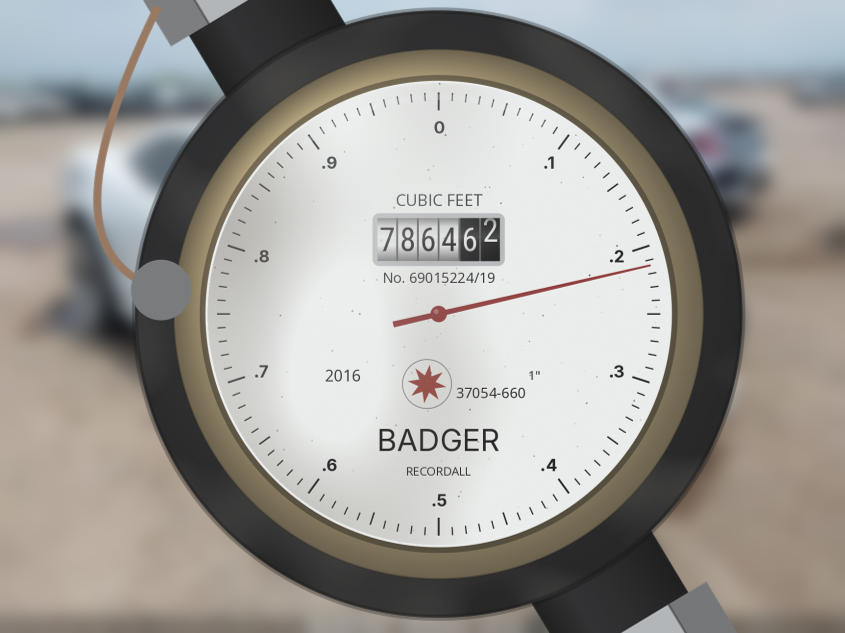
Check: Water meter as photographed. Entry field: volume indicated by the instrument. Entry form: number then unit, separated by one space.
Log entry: 786462.21 ft³
